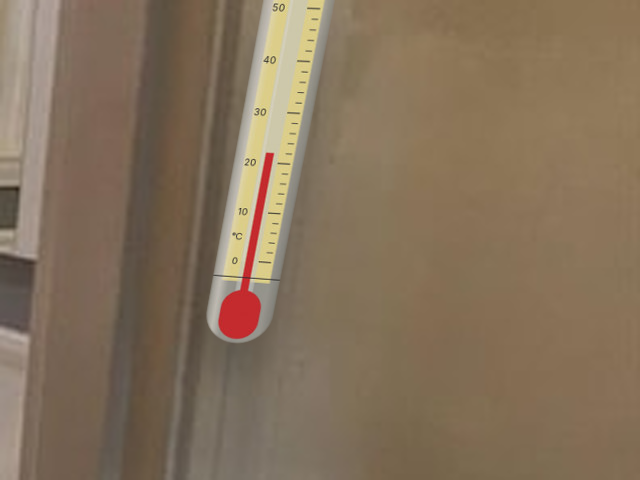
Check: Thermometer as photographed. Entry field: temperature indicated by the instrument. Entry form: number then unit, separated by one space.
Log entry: 22 °C
